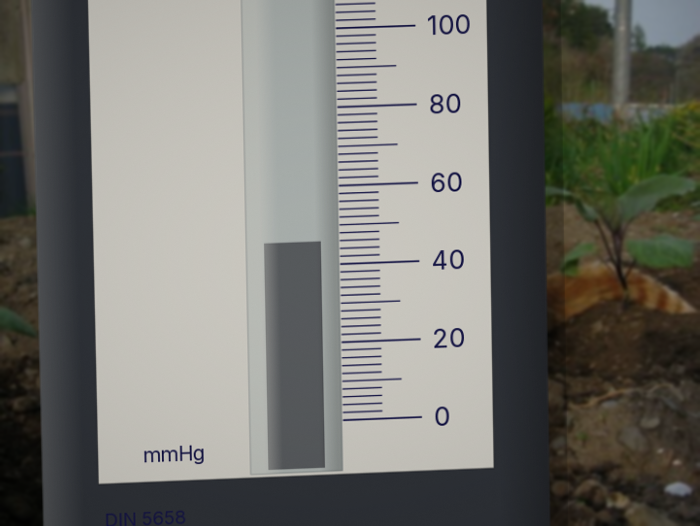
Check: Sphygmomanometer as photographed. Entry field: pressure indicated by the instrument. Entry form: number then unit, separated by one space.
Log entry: 46 mmHg
